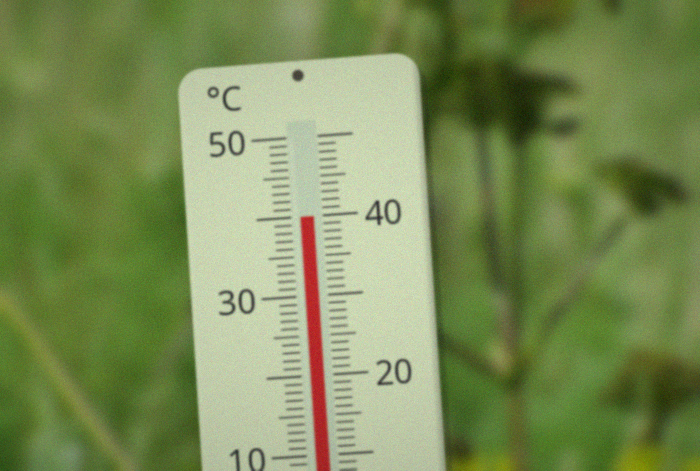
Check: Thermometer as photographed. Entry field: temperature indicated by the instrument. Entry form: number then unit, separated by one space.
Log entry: 40 °C
